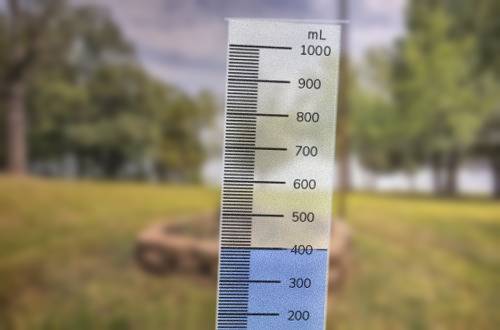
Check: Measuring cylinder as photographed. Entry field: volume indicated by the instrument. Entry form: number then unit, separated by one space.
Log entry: 400 mL
